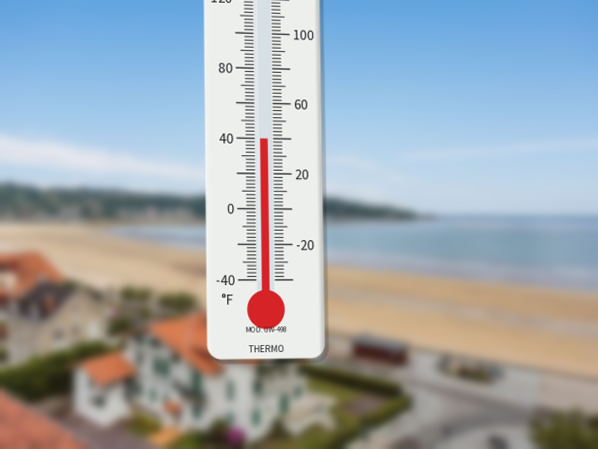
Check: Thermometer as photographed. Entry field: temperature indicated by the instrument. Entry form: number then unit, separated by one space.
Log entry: 40 °F
